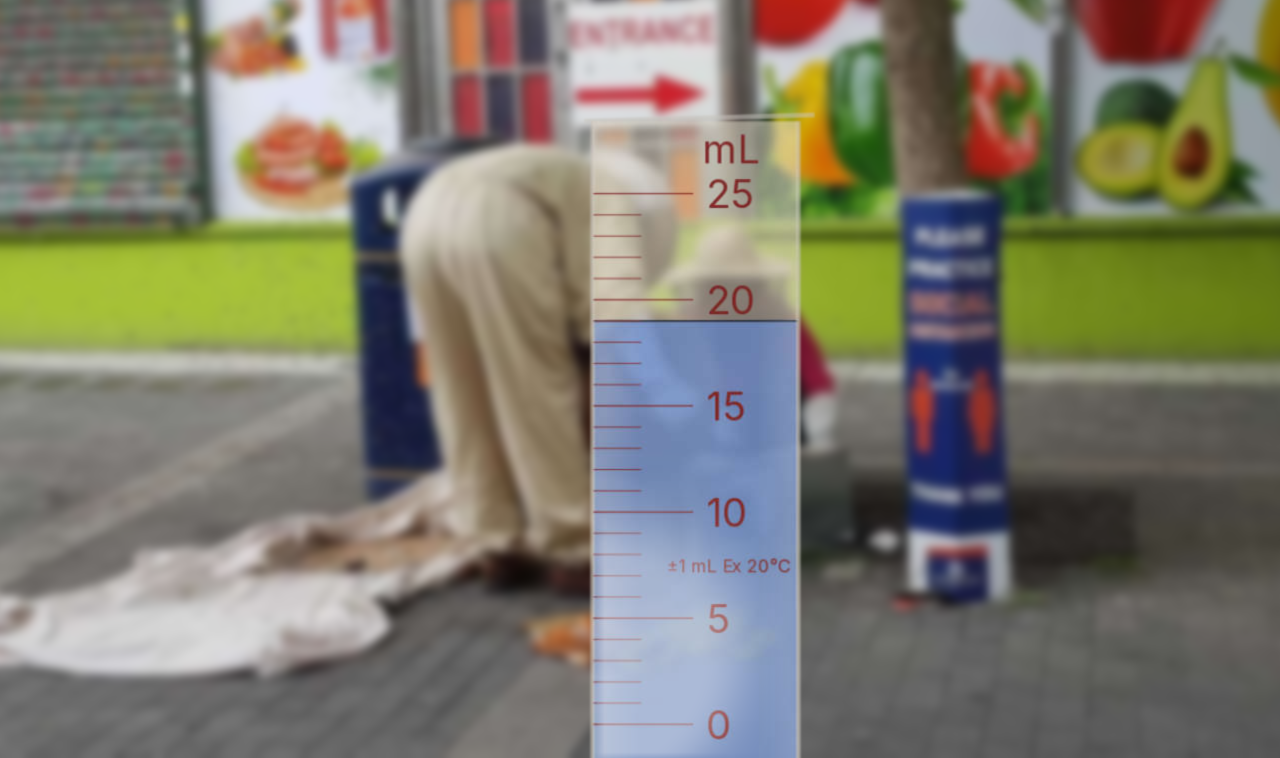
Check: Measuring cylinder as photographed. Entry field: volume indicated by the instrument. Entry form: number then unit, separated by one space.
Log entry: 19 mL
